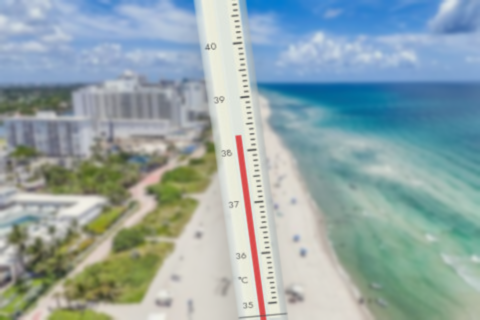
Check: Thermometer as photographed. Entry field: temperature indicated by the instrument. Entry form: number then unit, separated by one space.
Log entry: 38.3 °C
